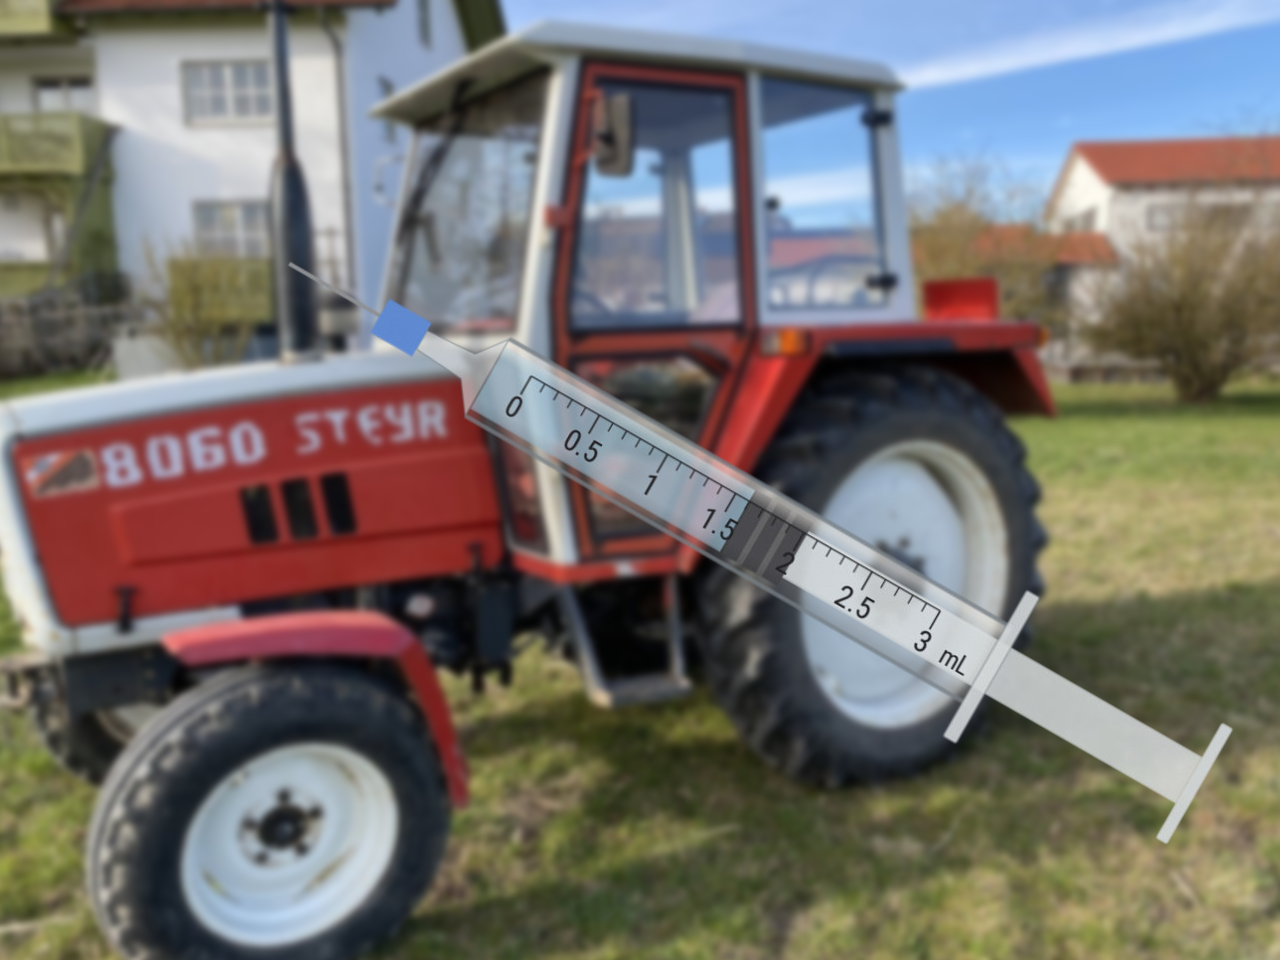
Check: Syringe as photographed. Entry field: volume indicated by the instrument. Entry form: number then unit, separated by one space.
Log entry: 1.6 mL
